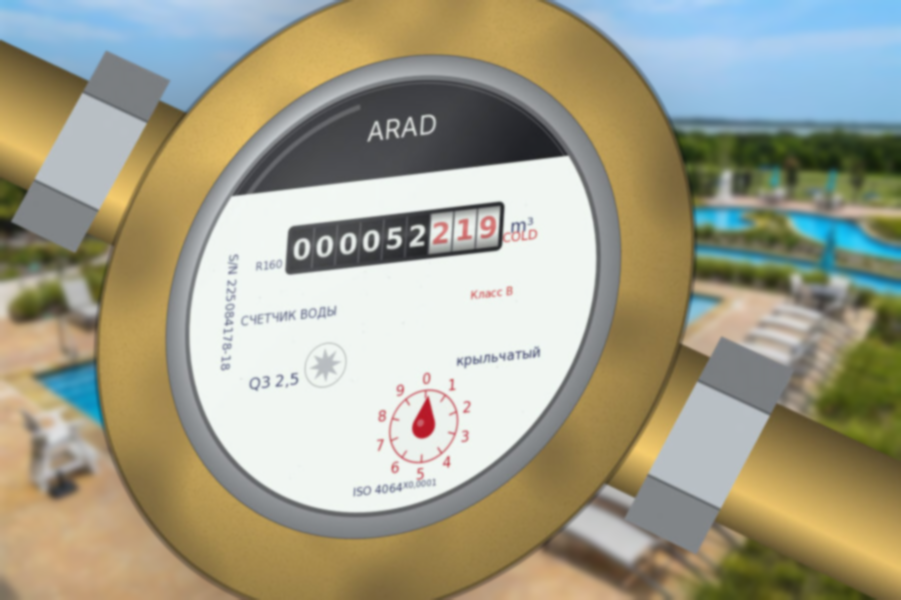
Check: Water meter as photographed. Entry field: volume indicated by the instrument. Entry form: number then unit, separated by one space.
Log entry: 52.2190 m³
